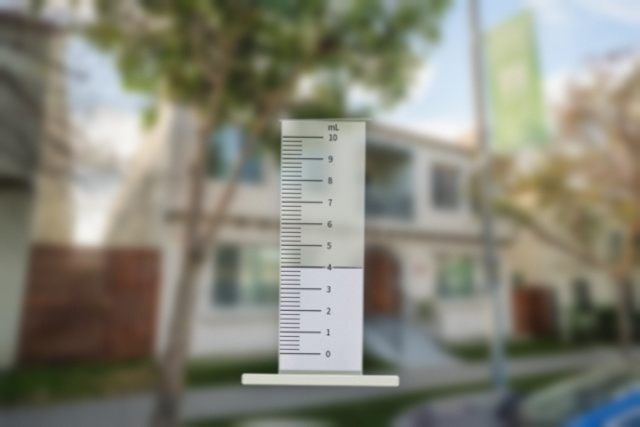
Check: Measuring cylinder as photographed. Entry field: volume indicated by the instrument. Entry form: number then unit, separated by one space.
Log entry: 4 mL
